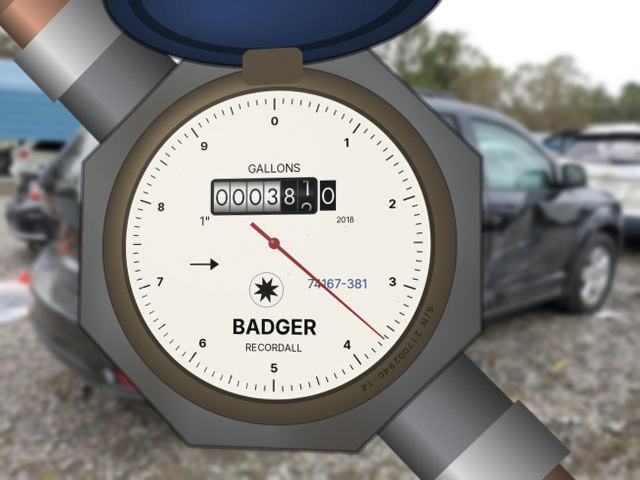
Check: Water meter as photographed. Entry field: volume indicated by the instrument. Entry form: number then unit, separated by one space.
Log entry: 3813.6 gal
